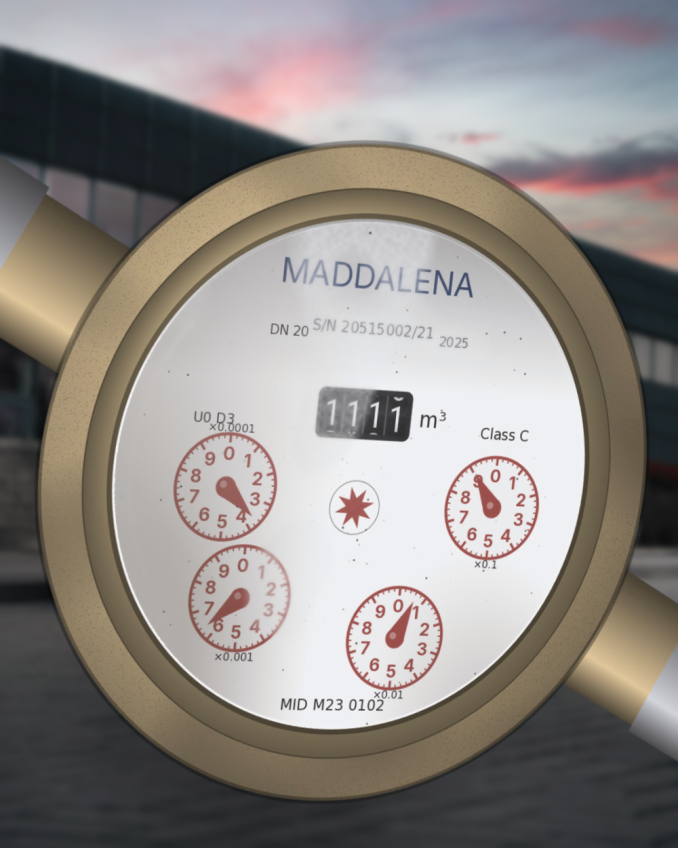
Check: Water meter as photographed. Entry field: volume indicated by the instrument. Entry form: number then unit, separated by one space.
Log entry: 1110.9063 m³
